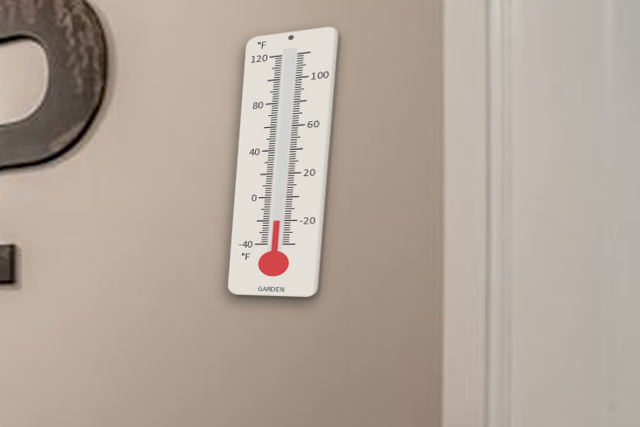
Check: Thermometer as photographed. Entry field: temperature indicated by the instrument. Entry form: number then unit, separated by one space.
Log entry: -20 °F
